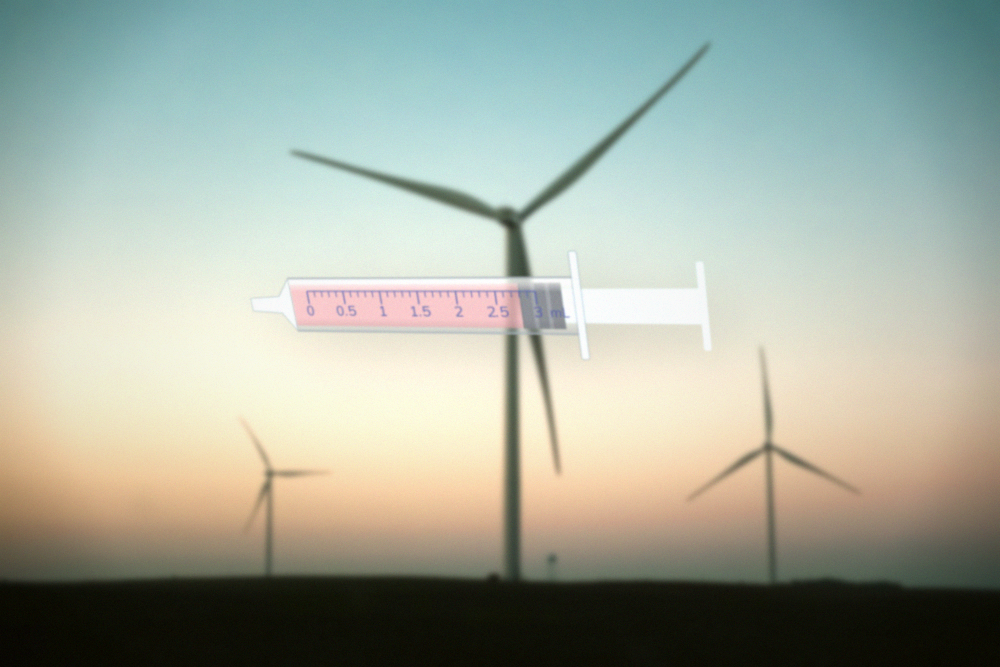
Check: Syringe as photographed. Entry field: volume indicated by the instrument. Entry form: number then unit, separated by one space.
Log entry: 2.8 mL
